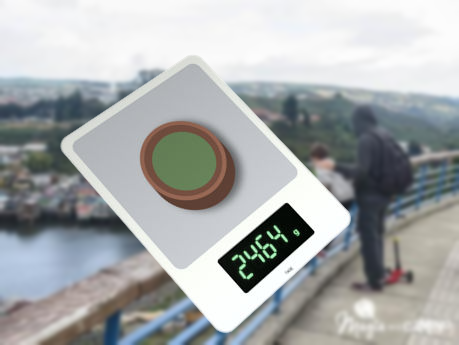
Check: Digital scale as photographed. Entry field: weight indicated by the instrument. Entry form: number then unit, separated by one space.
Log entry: 2464 g
